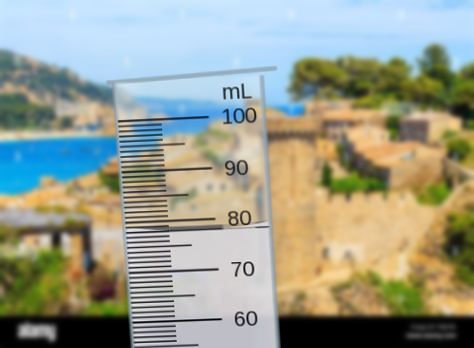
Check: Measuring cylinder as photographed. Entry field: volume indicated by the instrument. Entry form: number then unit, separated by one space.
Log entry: 78 mL
